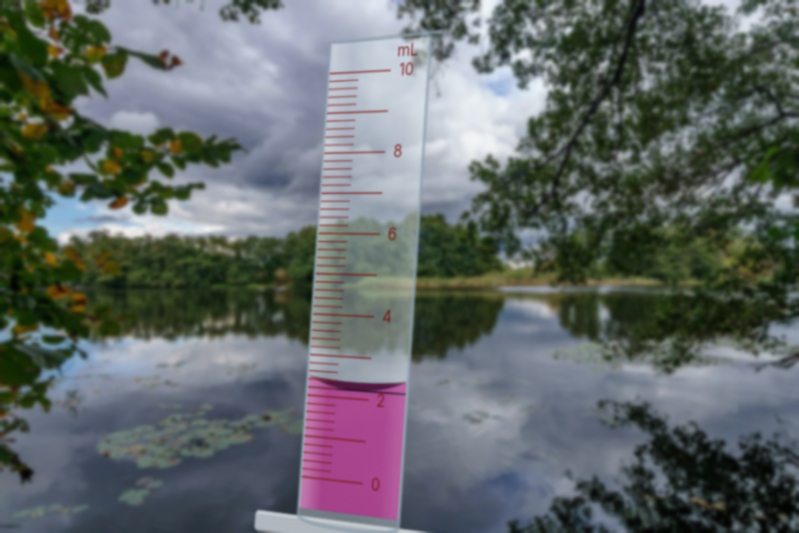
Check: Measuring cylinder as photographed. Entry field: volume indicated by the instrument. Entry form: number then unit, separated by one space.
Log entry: 2.2 mL
